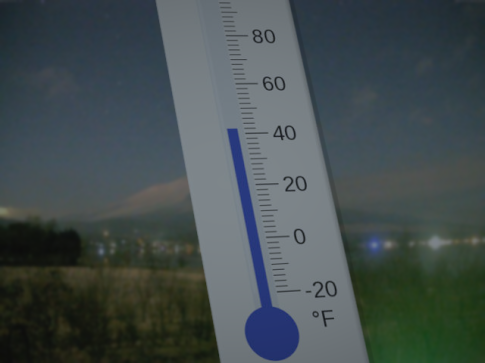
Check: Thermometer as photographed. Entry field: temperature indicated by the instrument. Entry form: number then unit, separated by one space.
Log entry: 42 °F
